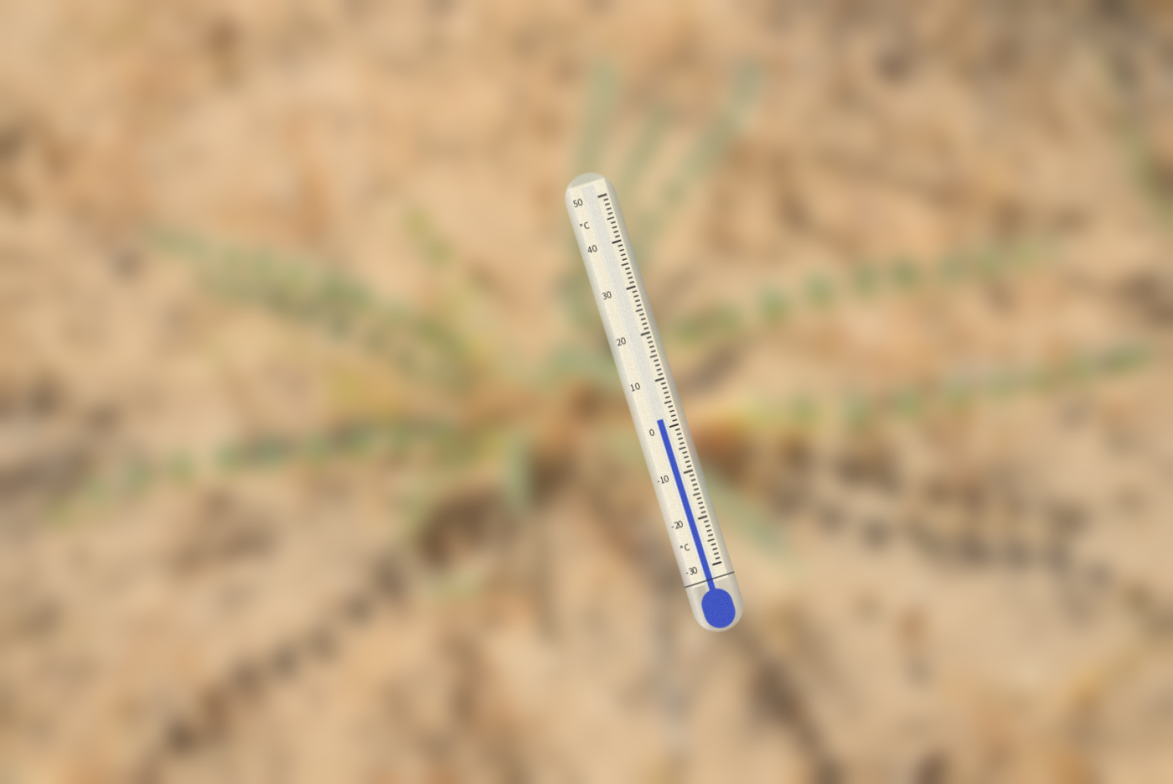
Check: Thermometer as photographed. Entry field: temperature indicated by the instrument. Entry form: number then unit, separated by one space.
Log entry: 2 °C
